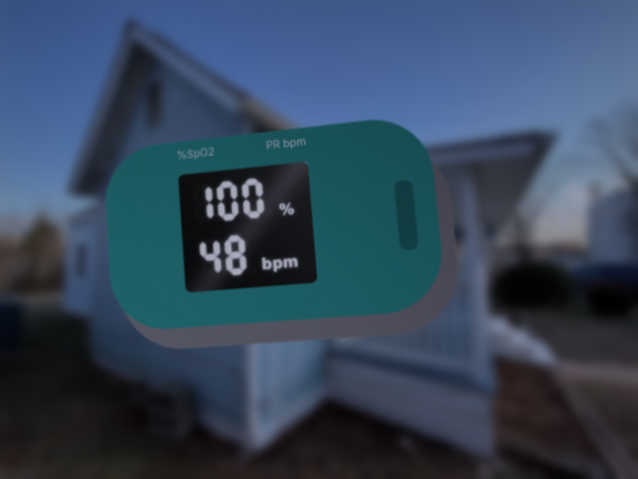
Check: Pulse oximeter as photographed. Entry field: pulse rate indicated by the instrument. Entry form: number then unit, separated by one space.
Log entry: 48 bpm
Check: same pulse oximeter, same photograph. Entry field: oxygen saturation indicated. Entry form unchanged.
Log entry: 100 %
